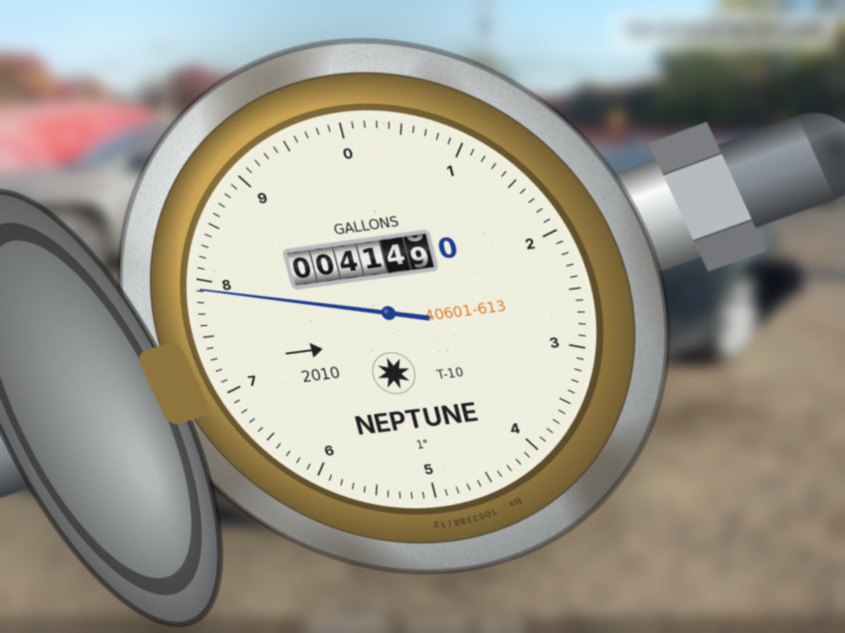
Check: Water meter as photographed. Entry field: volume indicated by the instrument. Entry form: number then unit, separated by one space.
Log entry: 41487.9 gal
